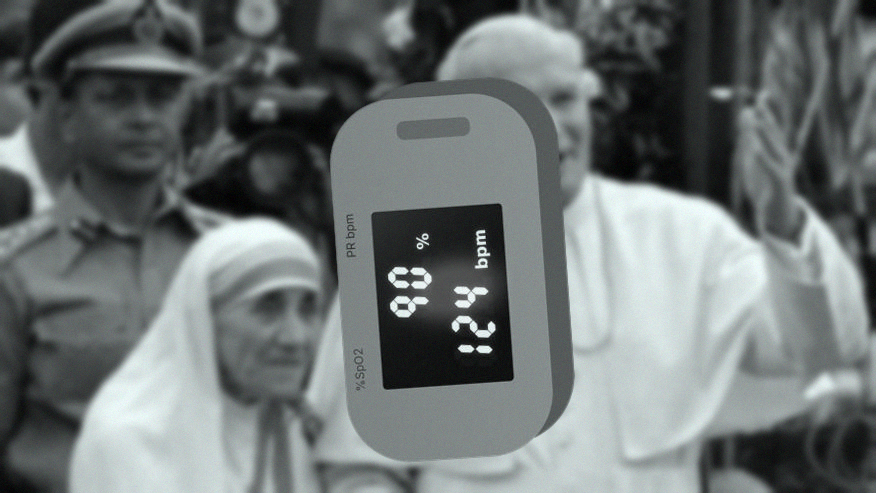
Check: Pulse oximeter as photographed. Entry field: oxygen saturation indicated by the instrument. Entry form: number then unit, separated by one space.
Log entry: 90 %
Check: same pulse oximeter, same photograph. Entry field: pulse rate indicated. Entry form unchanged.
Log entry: 124 bpm
